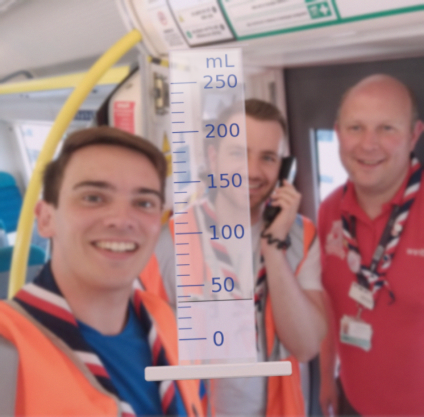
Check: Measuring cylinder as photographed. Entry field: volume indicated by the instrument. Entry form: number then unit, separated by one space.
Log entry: 35 mL
